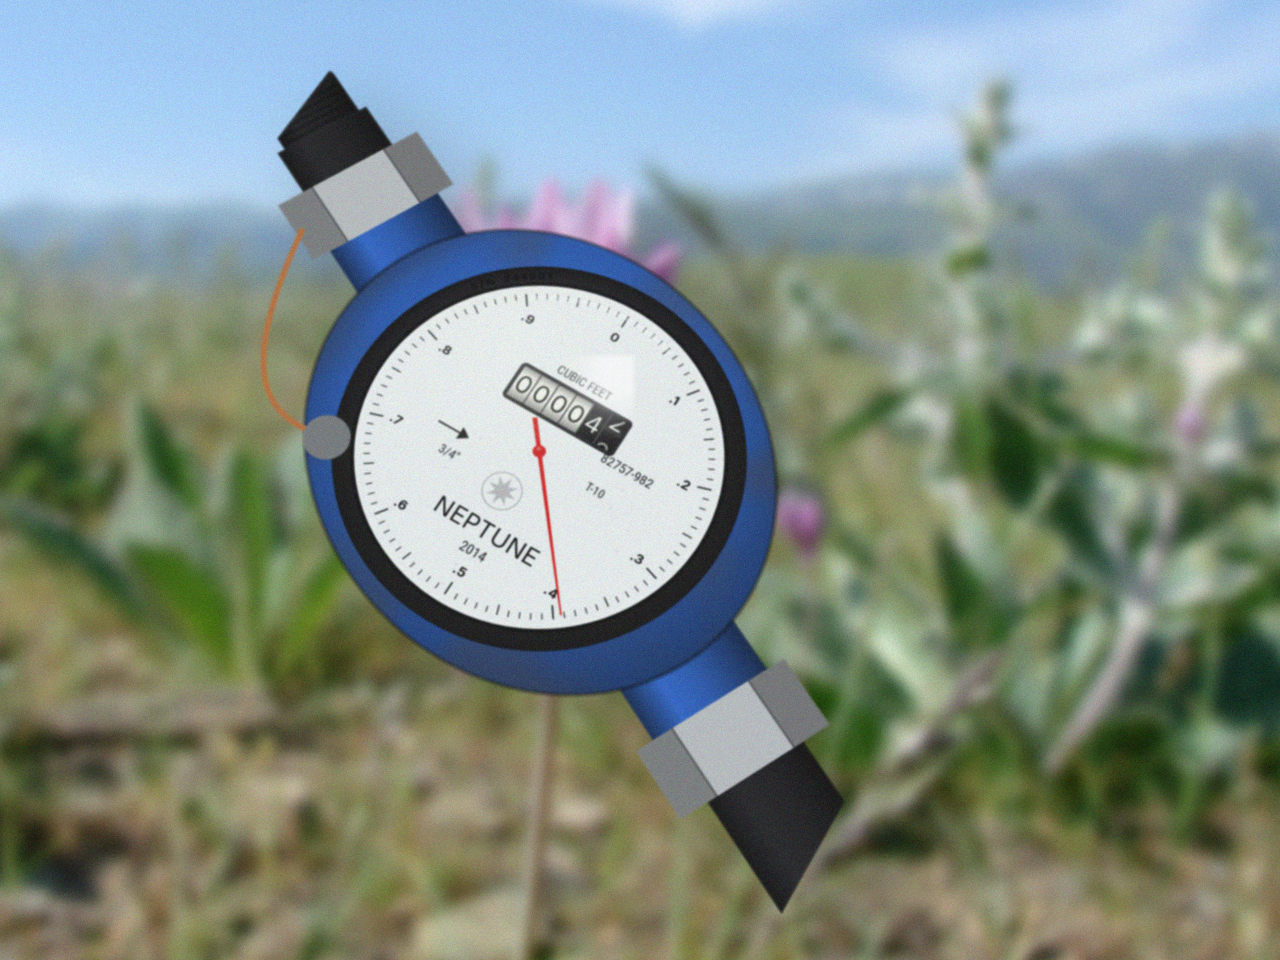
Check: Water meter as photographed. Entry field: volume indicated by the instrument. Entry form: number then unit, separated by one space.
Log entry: 42.39 ft³
